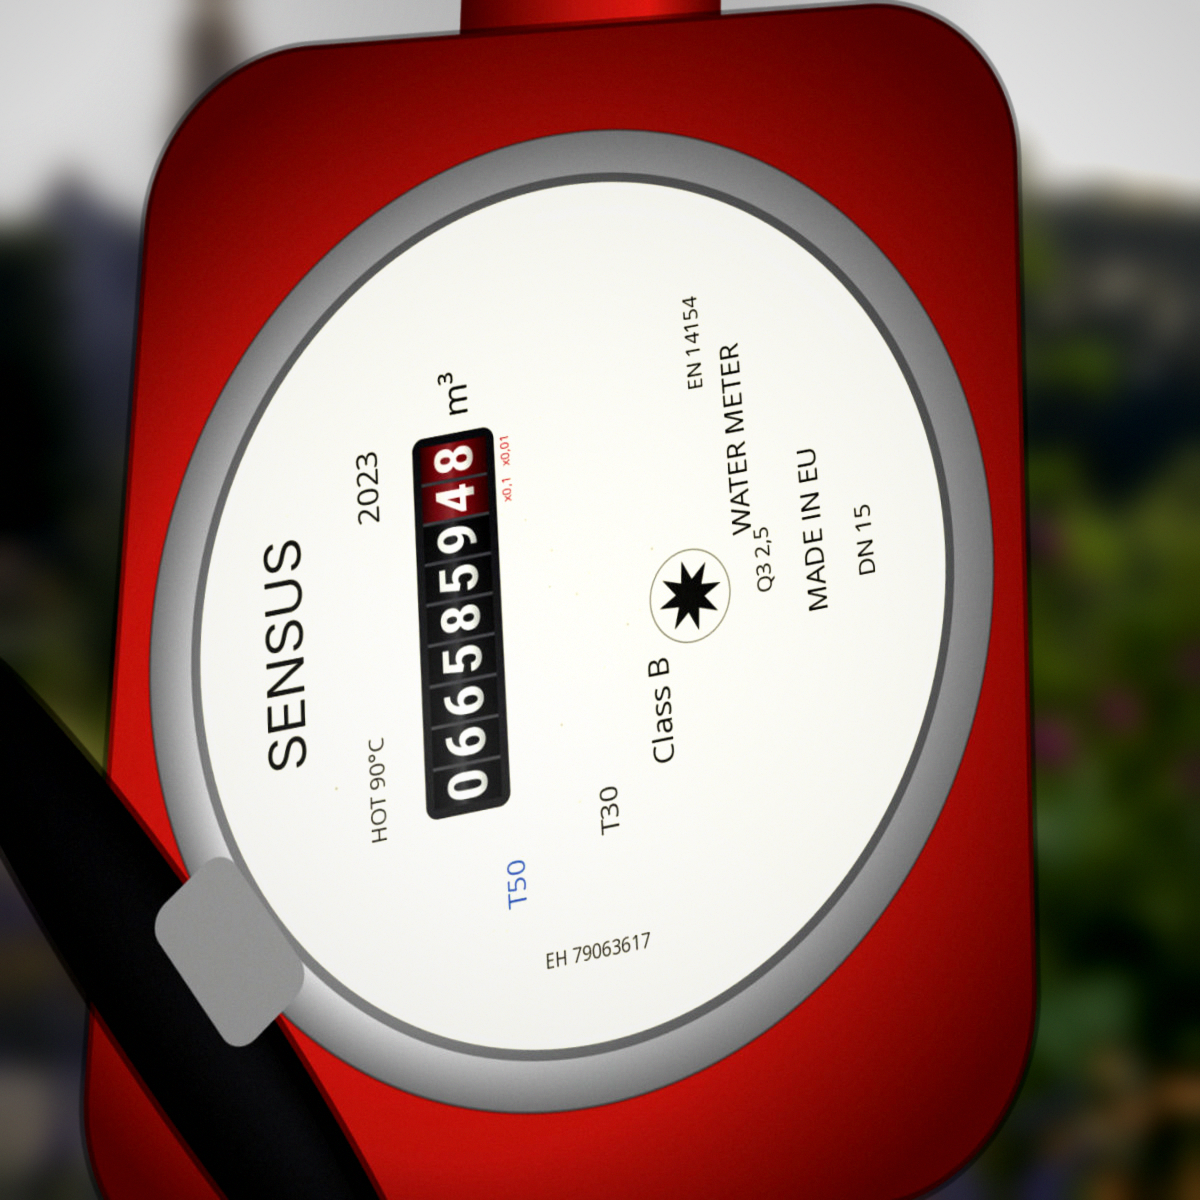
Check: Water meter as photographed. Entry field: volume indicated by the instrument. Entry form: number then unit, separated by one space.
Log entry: 665859.48 m³
